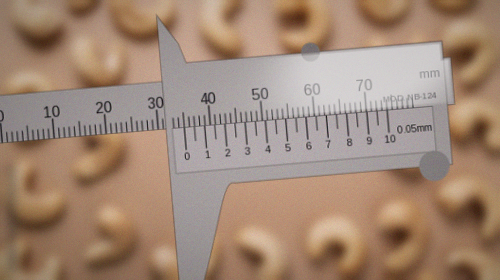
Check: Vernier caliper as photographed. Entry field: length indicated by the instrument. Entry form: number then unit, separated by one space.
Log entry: 35.0 mm
